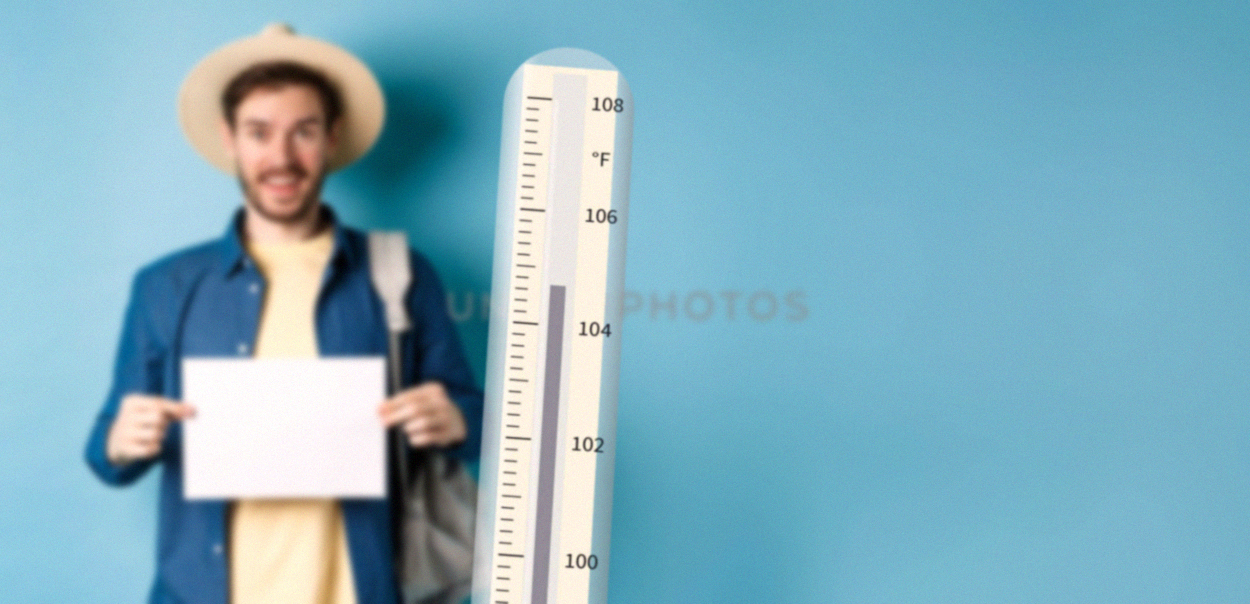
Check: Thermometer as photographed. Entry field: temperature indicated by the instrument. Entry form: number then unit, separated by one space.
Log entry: 104.7 °F
